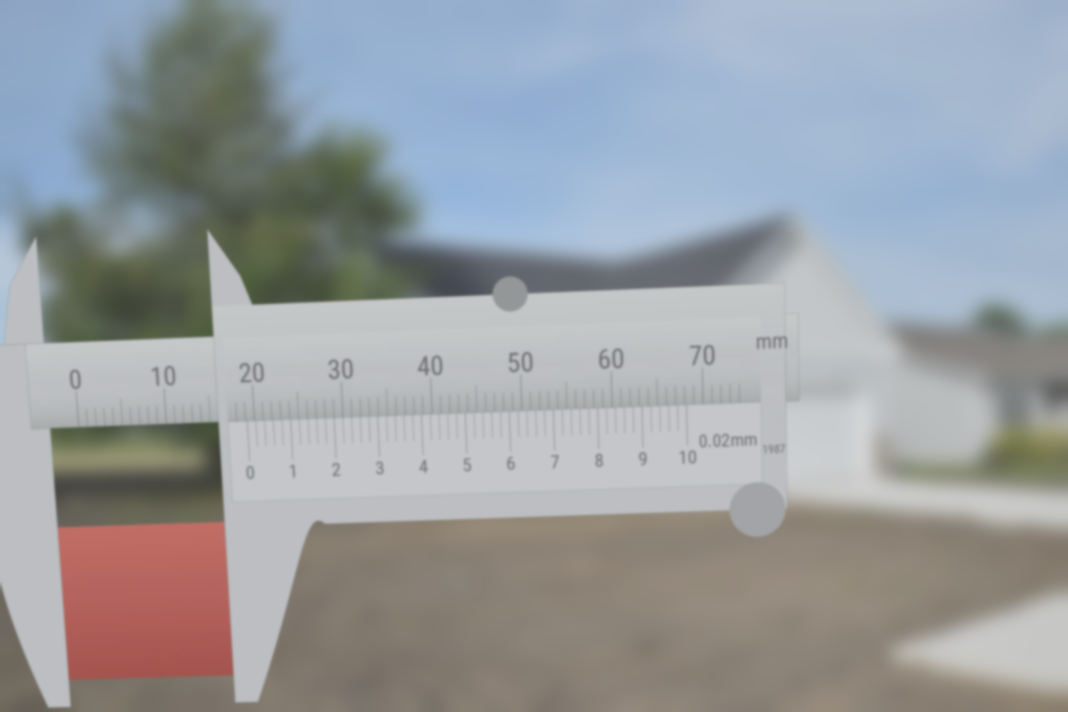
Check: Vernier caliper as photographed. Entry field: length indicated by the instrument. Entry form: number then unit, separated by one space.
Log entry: 19.2 mm
